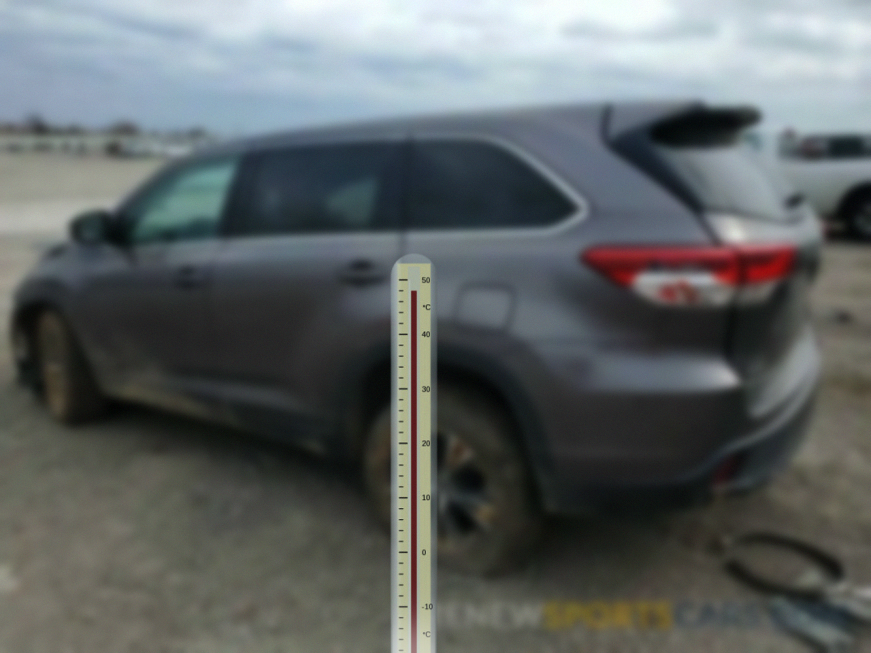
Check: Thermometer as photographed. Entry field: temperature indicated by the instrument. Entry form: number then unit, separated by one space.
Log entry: 48 °C
